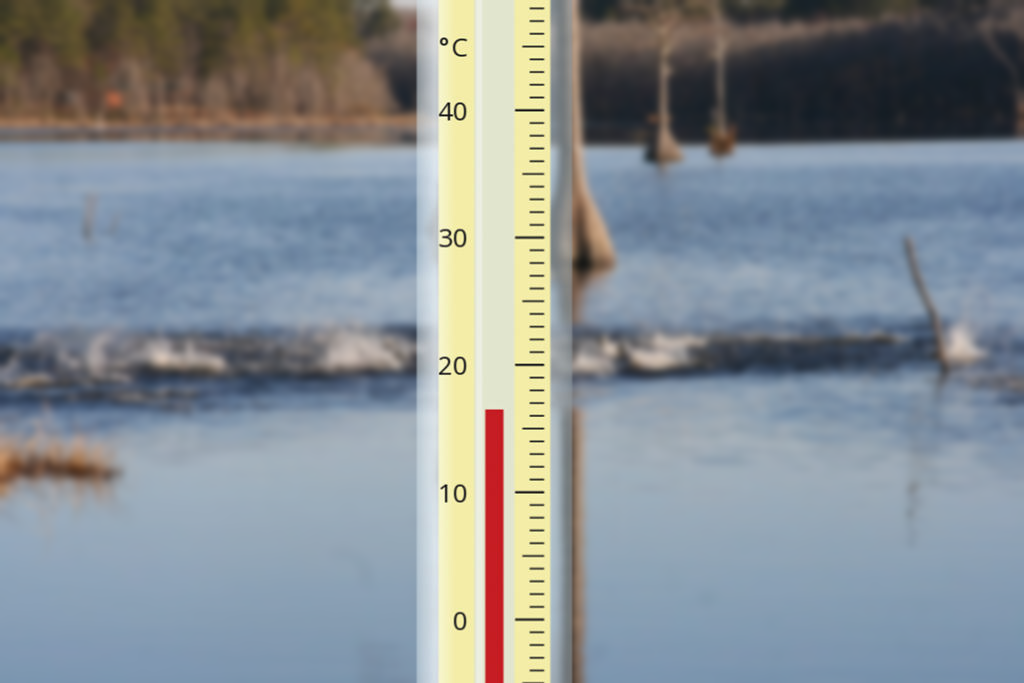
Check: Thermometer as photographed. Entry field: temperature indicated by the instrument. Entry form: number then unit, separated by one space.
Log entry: 16.5 °C
